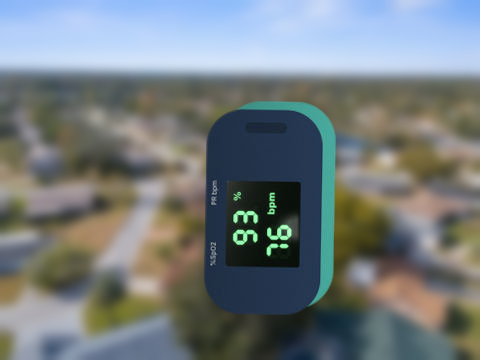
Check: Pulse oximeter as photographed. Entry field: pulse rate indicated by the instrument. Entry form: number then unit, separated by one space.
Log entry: 76 bpm
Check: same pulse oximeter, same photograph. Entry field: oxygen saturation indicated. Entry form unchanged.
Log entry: 93 %
